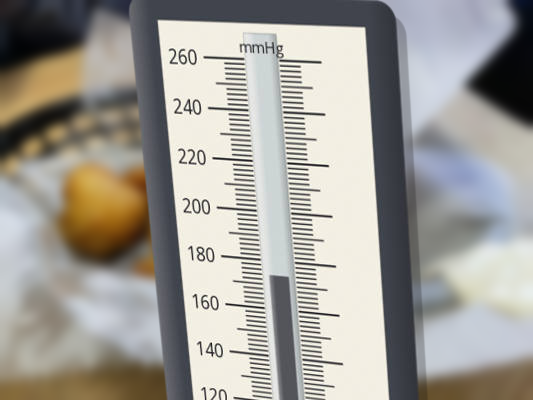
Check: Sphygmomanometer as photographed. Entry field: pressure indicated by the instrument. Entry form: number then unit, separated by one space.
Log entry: 174 mmHg
